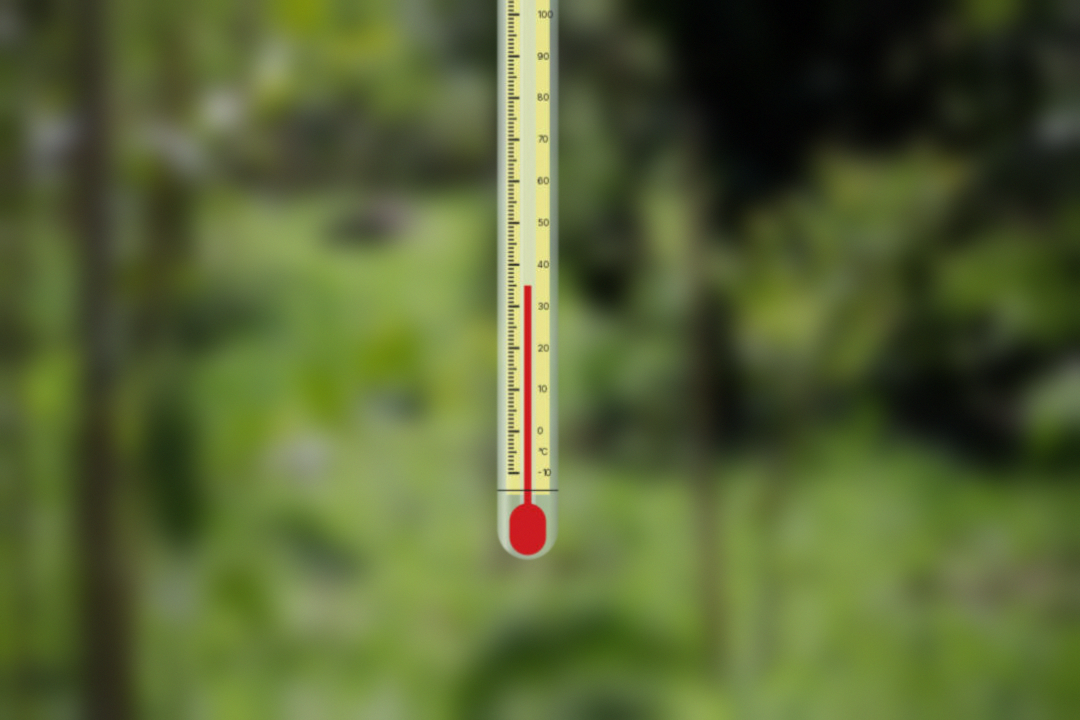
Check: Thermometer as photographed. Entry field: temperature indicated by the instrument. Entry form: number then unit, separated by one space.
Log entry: 35 °C
